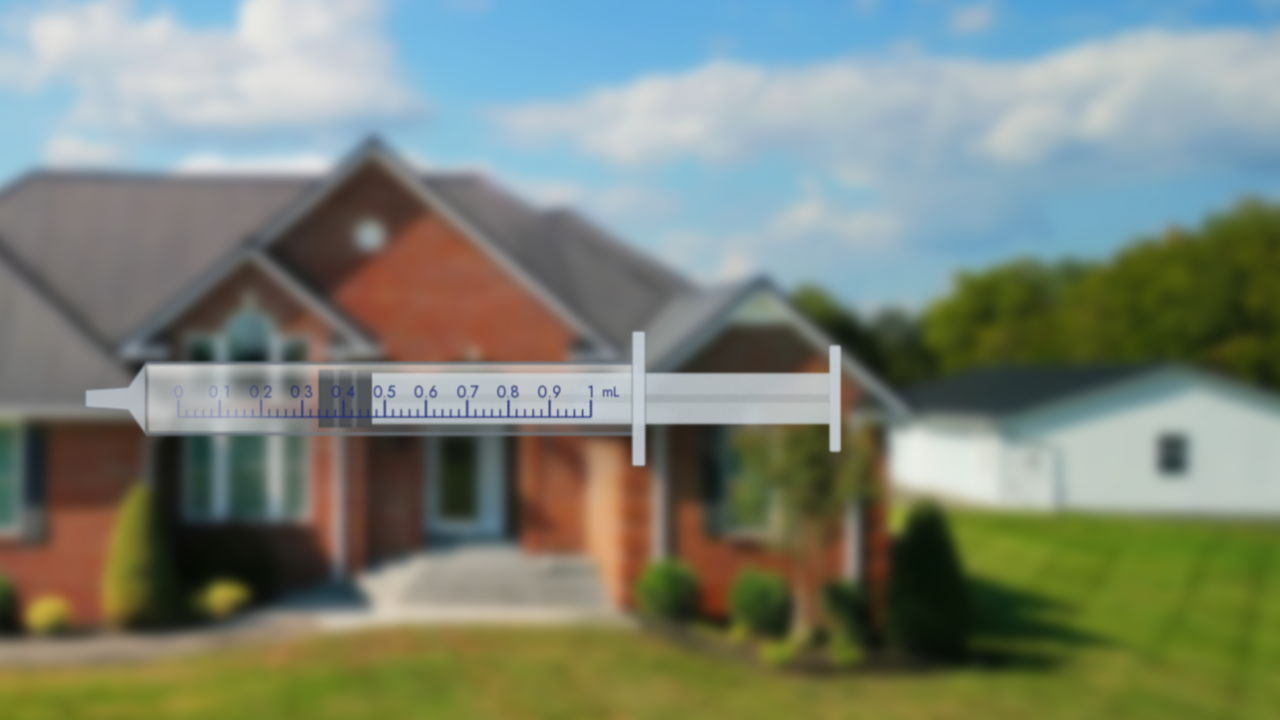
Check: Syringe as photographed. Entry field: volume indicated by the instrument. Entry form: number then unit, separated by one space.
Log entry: 0.34 mL
